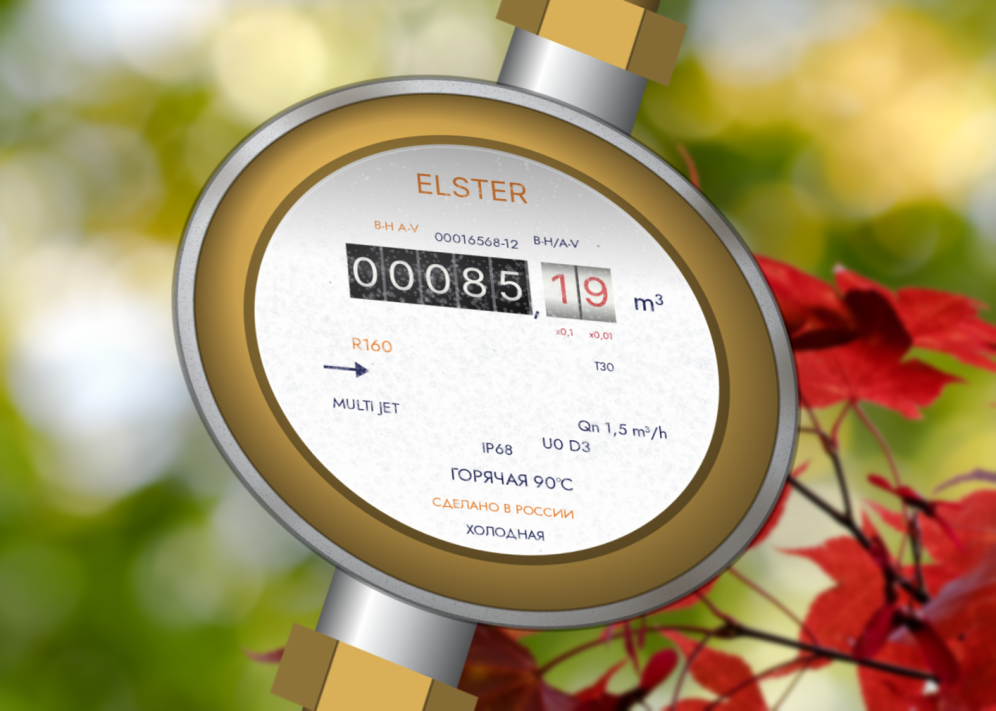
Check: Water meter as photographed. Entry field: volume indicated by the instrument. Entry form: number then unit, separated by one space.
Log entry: 85.19 m³
